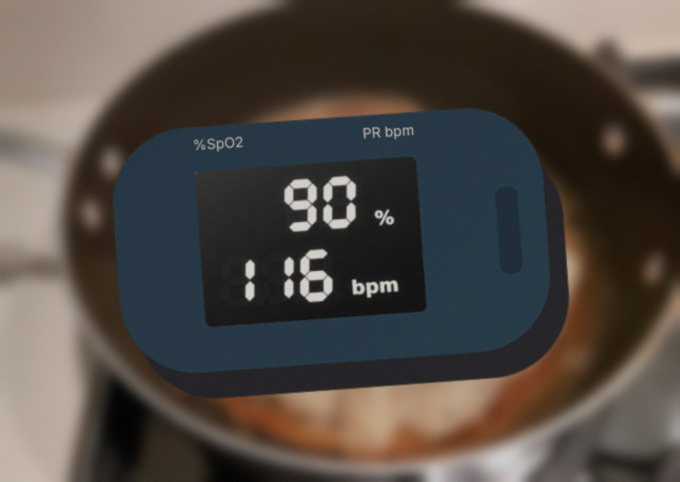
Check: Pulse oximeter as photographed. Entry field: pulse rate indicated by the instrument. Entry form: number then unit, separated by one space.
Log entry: 116 bpm
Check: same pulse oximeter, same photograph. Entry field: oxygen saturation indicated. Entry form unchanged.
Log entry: 90 %
